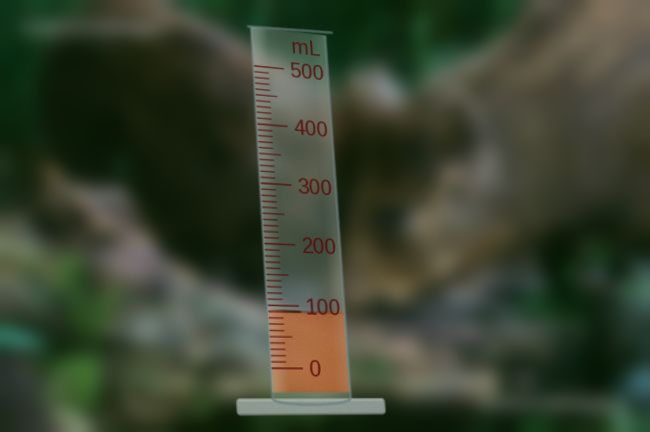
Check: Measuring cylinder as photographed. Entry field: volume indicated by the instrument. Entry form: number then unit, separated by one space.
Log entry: 90 mL
